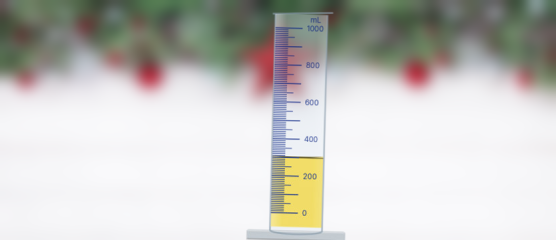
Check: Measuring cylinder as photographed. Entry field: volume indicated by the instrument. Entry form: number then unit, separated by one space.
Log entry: 300 mL
